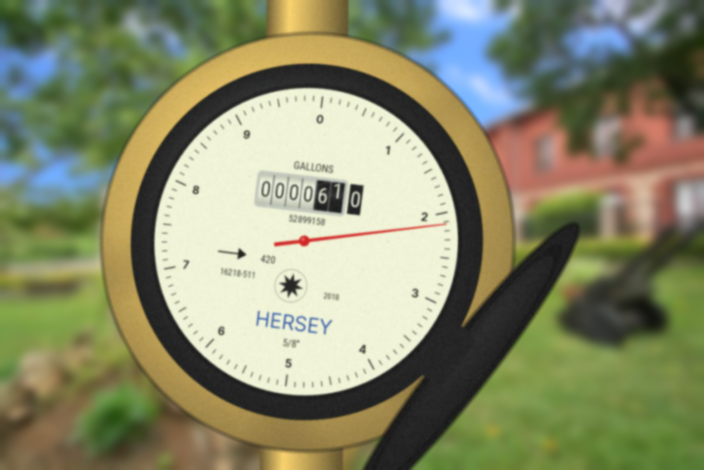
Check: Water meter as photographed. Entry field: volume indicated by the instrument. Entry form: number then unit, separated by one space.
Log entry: 612.1 gal
